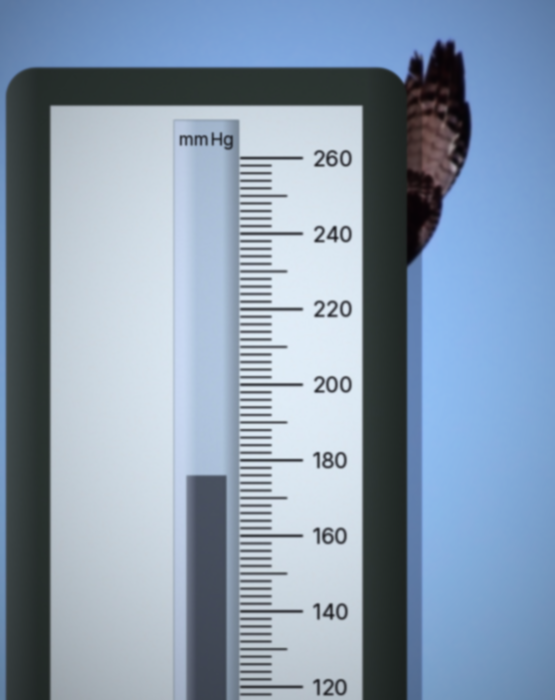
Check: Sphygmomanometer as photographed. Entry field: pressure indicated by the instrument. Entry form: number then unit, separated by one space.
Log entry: 176 mmHg
